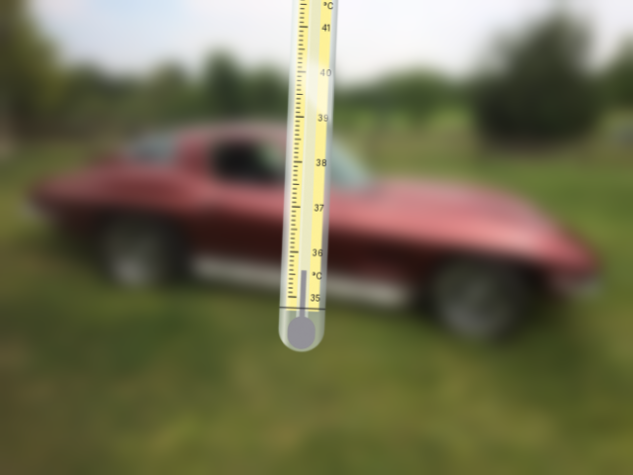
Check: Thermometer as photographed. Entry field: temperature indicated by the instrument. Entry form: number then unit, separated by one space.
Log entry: 35.6 °C
